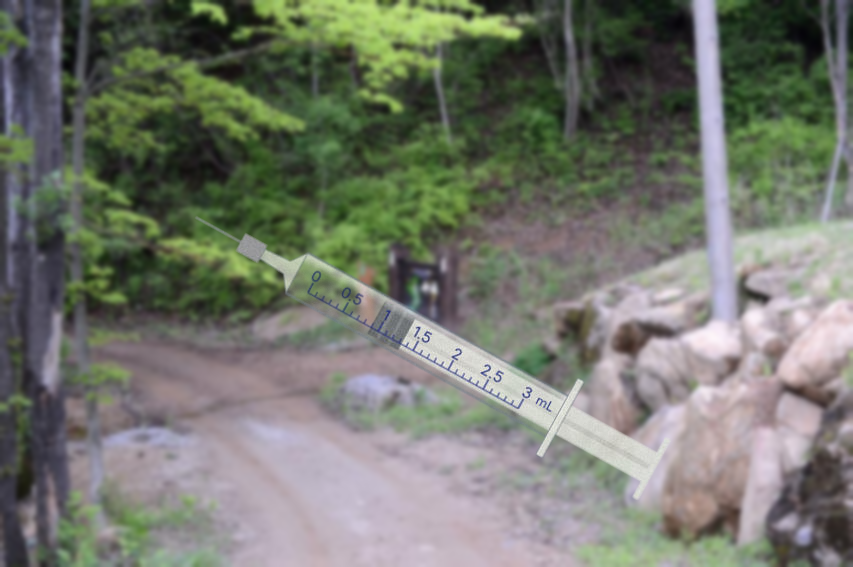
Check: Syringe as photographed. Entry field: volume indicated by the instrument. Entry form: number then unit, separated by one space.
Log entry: 0.9 mL
